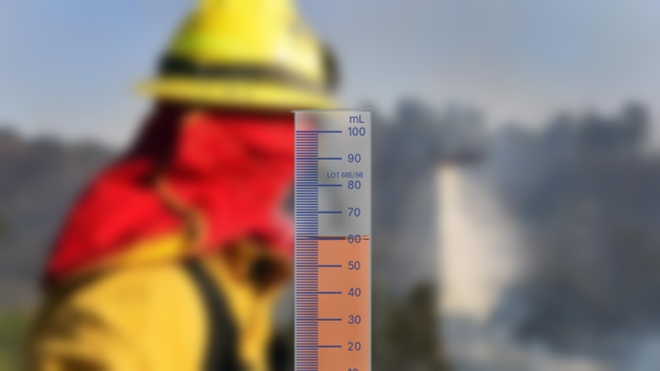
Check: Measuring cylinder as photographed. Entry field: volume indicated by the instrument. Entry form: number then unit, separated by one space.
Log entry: 60 mL
